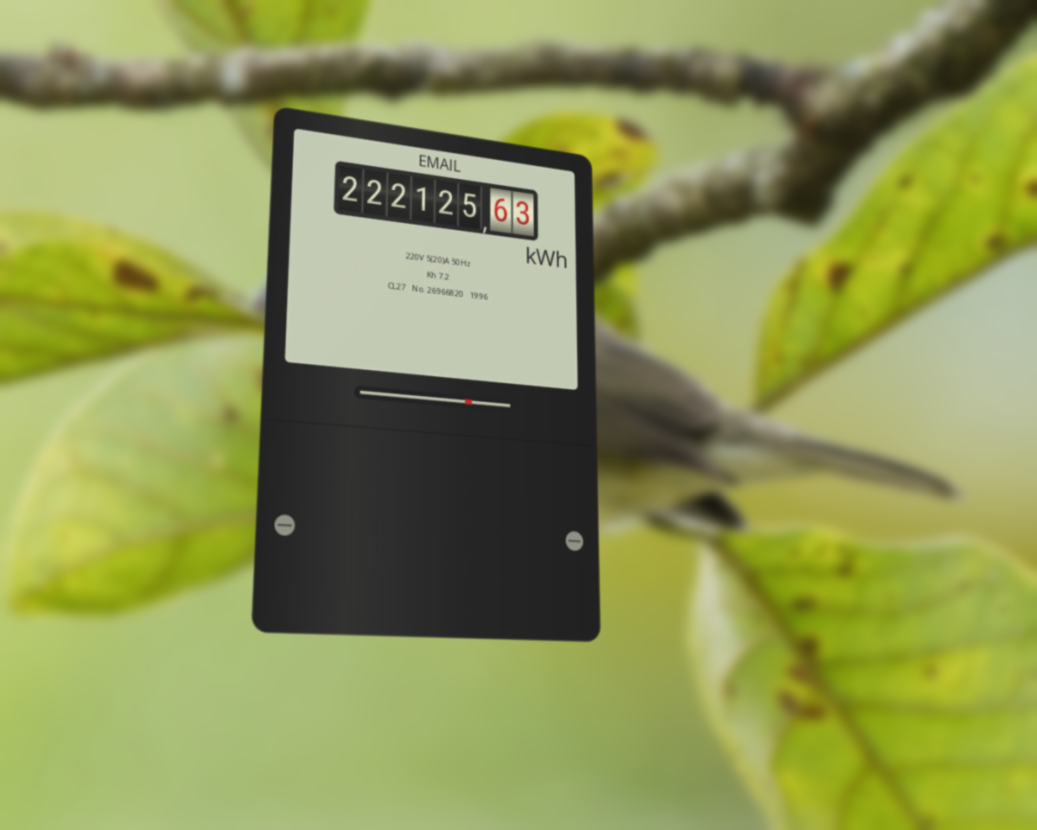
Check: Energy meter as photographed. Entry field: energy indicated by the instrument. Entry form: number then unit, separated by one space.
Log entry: 222125.63 kWh
